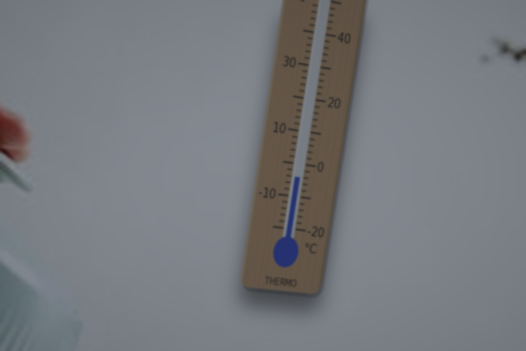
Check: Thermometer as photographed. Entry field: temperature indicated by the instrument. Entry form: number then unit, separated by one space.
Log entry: -4 °C
